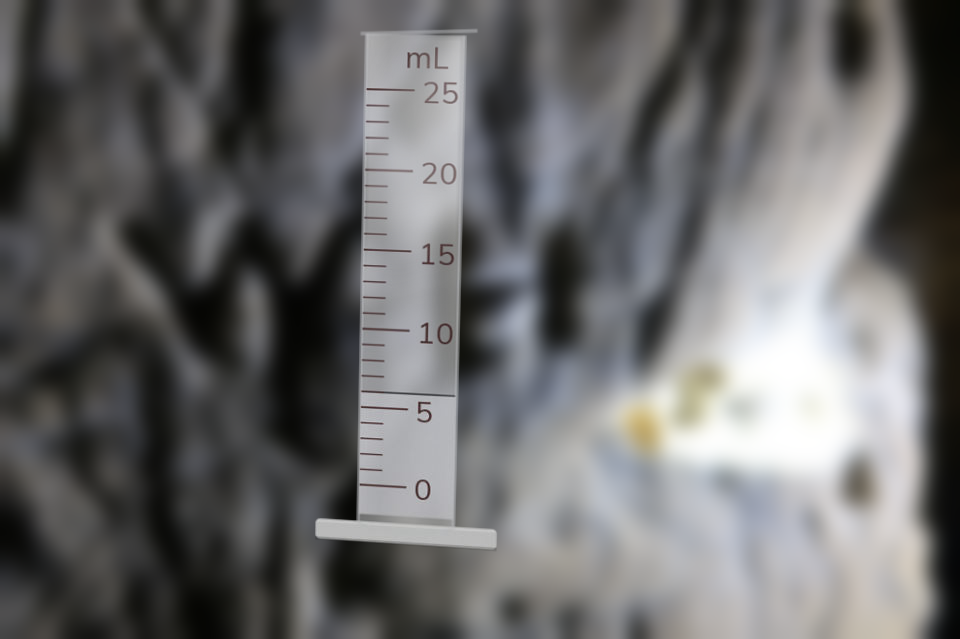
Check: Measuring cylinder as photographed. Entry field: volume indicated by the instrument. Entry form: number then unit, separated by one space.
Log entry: 6 mL
